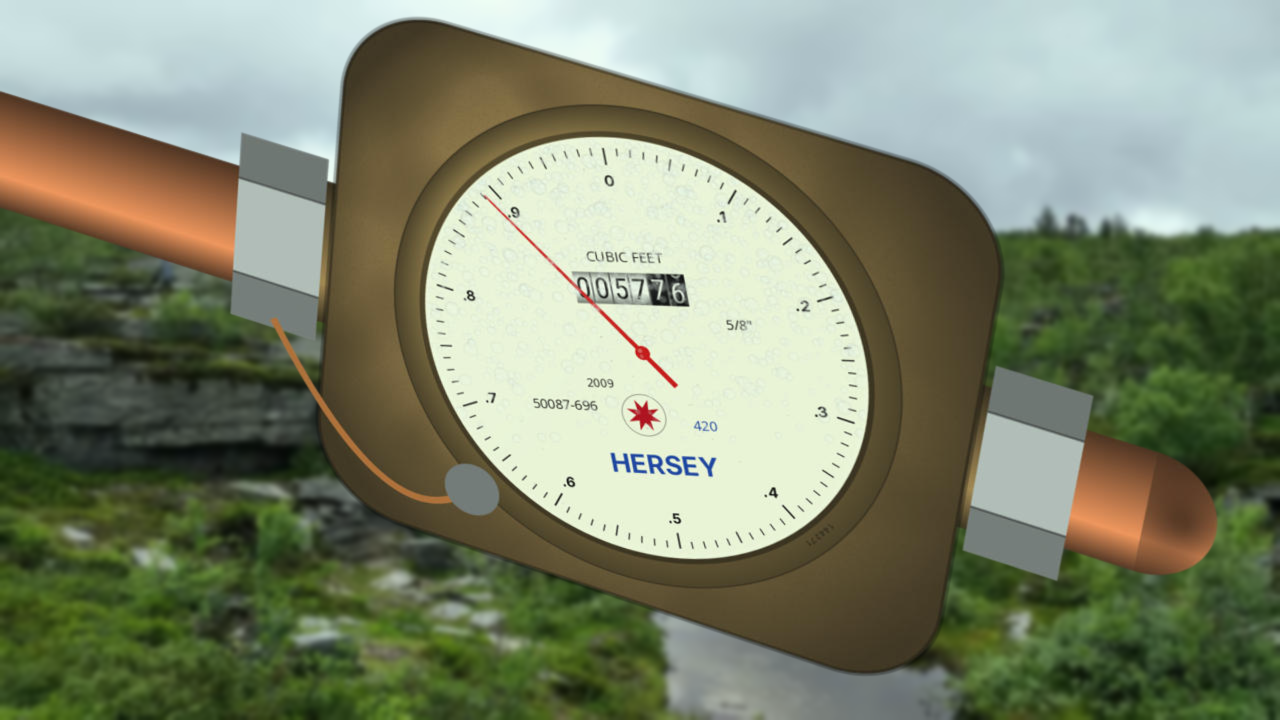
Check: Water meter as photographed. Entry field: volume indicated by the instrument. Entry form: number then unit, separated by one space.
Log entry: 5775.89 ft³
